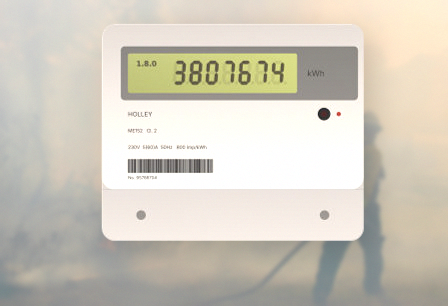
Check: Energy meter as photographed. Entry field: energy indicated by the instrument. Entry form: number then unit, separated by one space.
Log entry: 3807674 kWh
